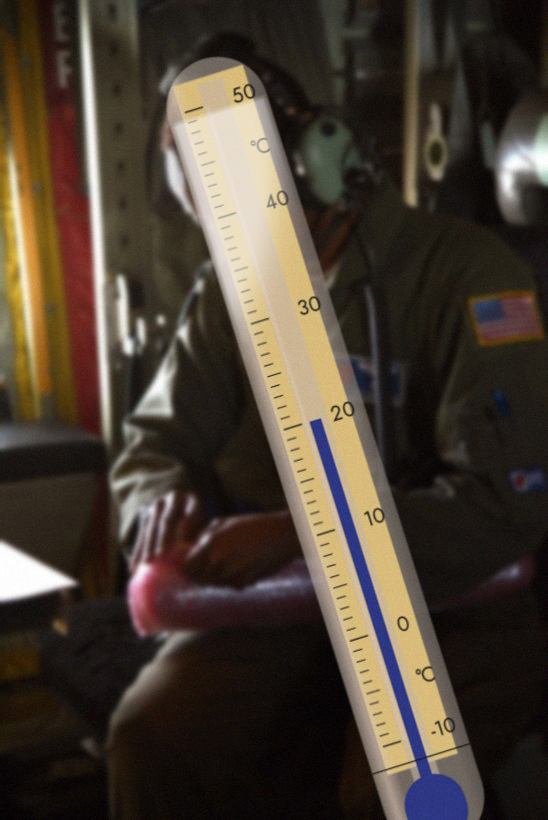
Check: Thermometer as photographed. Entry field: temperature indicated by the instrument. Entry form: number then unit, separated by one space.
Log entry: 20 °C
